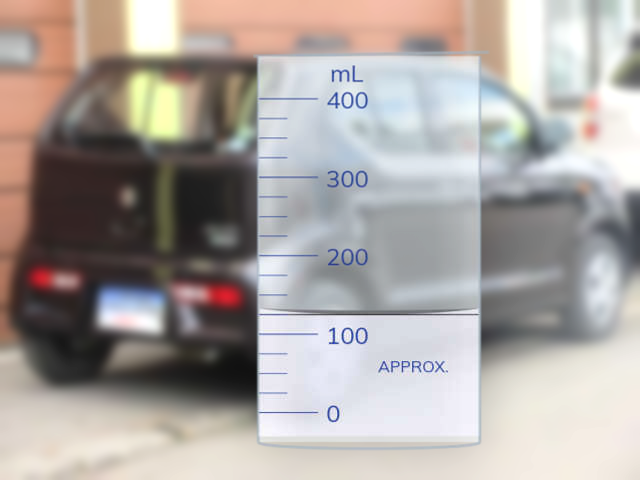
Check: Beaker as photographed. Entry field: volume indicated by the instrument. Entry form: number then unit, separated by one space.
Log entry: 125 mL
